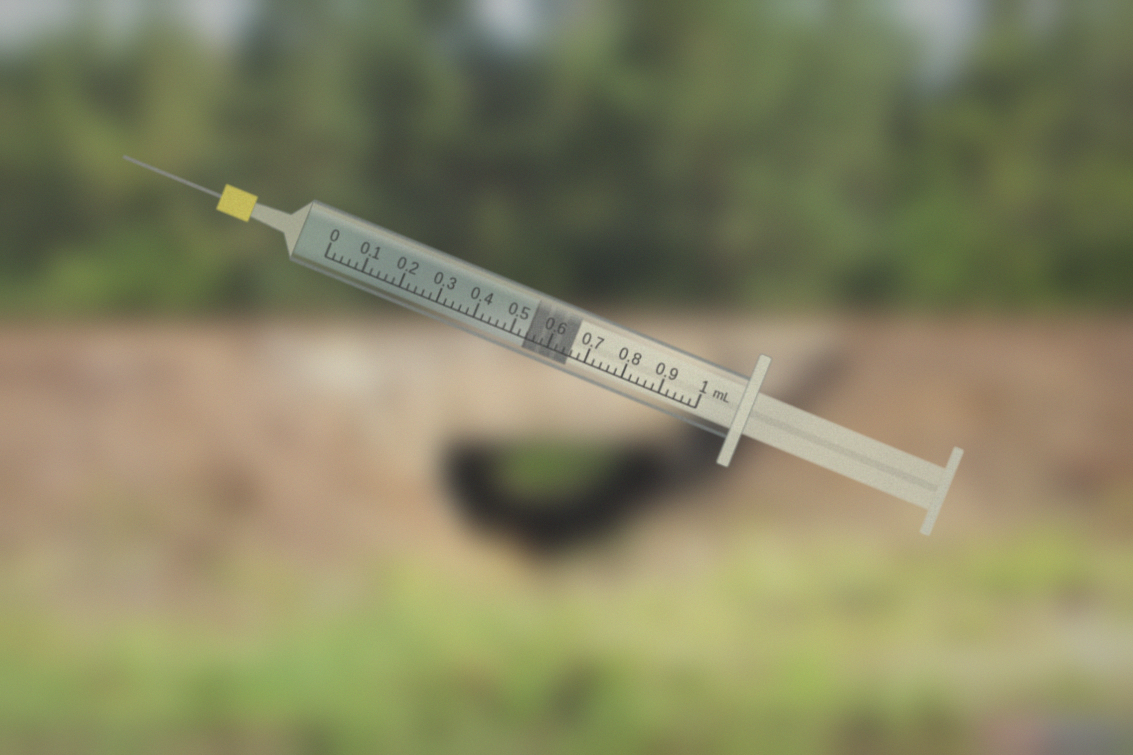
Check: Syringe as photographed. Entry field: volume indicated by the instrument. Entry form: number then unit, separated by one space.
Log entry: 0.54 mL
